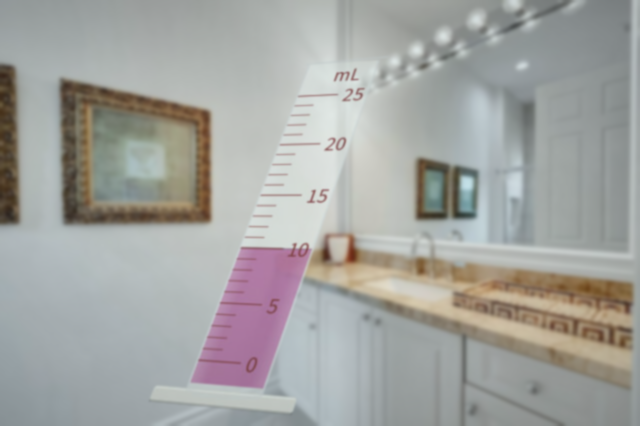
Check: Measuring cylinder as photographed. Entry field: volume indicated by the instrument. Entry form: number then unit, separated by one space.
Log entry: 10 mL
